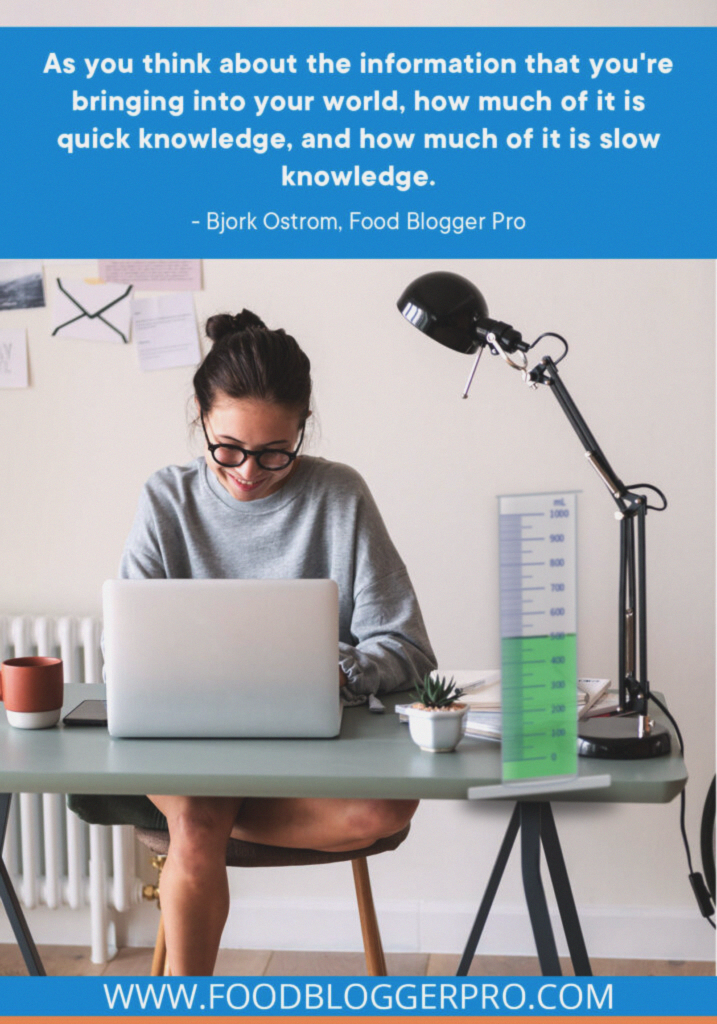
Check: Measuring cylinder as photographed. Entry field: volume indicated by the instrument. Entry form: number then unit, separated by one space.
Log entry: 500 mL
